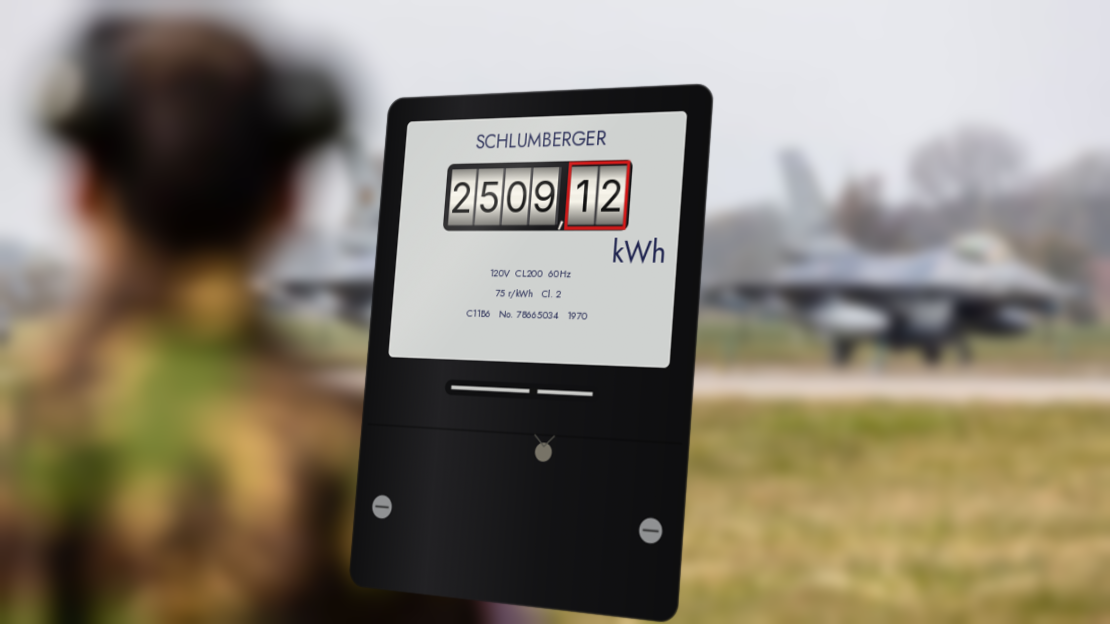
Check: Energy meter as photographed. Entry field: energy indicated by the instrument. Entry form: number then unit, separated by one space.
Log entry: 2509.12 kWh
